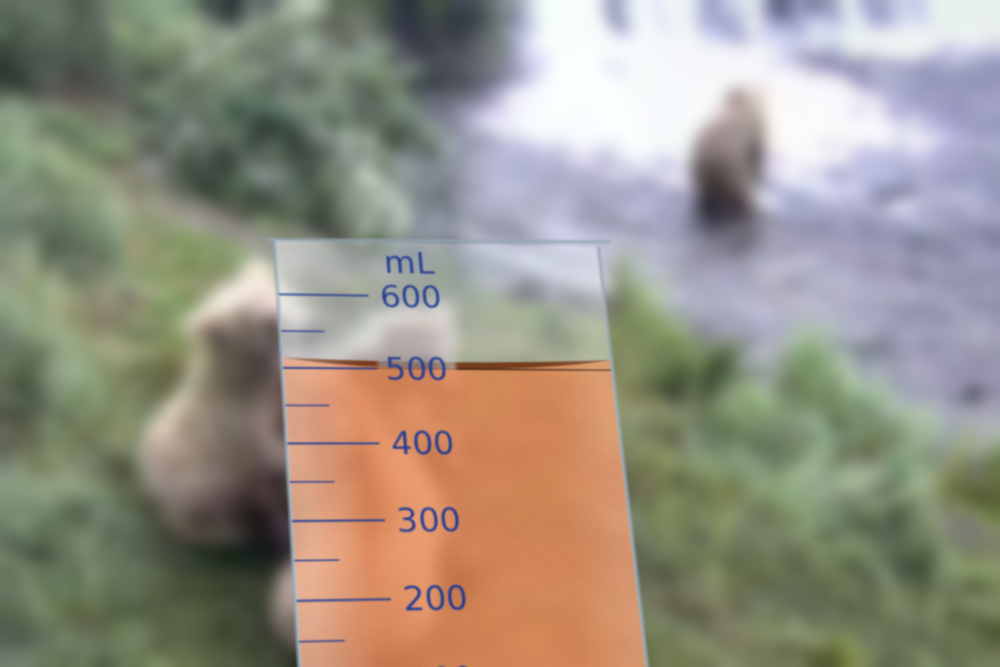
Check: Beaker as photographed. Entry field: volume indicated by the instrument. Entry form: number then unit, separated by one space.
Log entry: 500 mL
